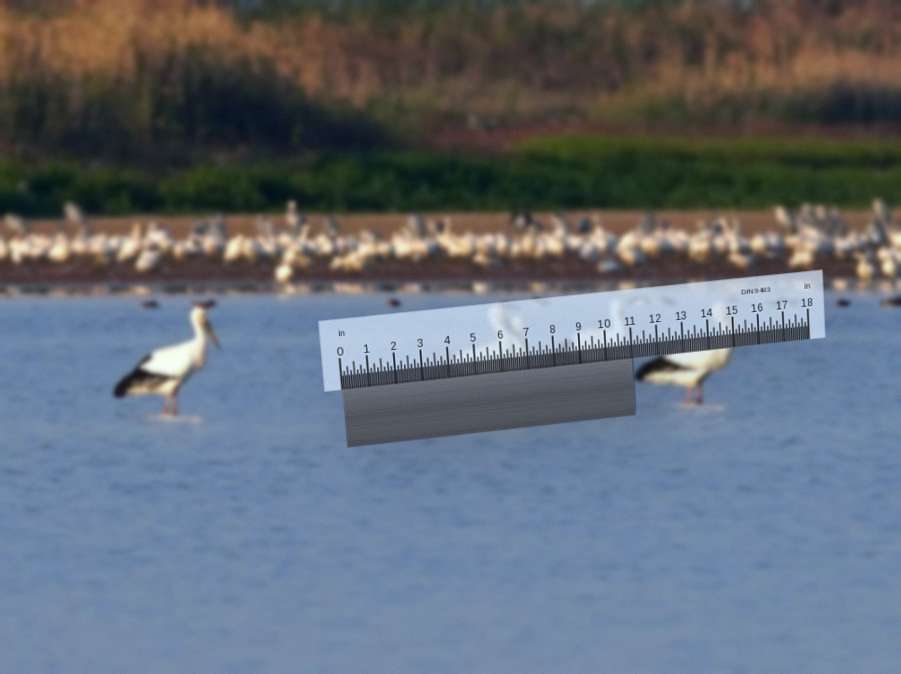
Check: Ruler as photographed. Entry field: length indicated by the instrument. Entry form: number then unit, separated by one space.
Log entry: 11 in
